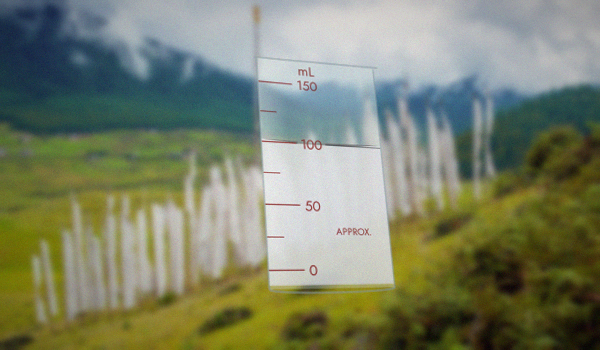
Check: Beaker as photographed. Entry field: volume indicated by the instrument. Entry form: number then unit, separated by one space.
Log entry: 100 mL
